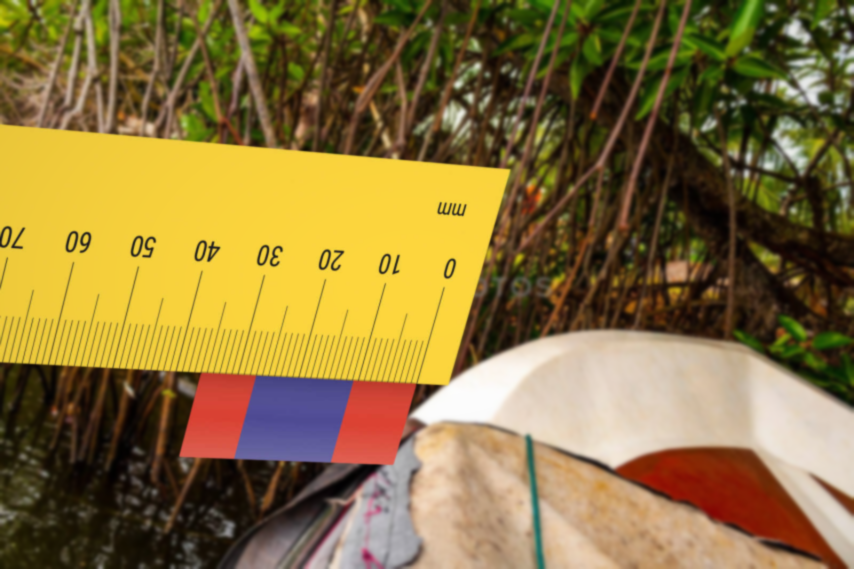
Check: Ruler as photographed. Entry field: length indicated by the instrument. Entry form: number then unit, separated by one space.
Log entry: 36 mm
